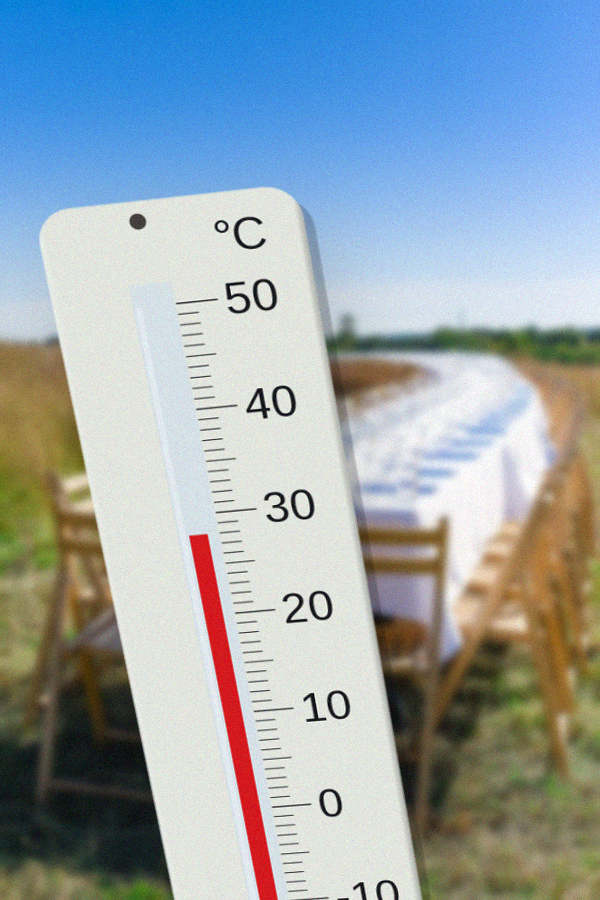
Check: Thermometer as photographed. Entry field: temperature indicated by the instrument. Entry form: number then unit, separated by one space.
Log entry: 28 °C
